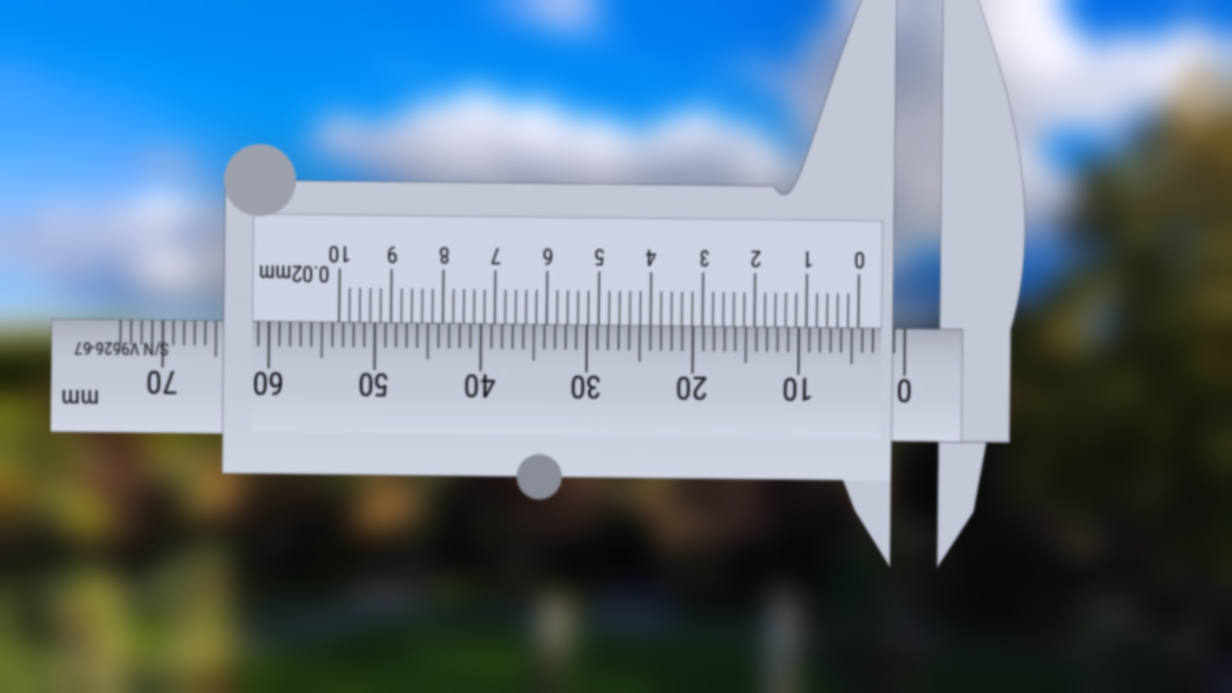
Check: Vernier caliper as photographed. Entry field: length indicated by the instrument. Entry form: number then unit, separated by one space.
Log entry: 4.4 mm
